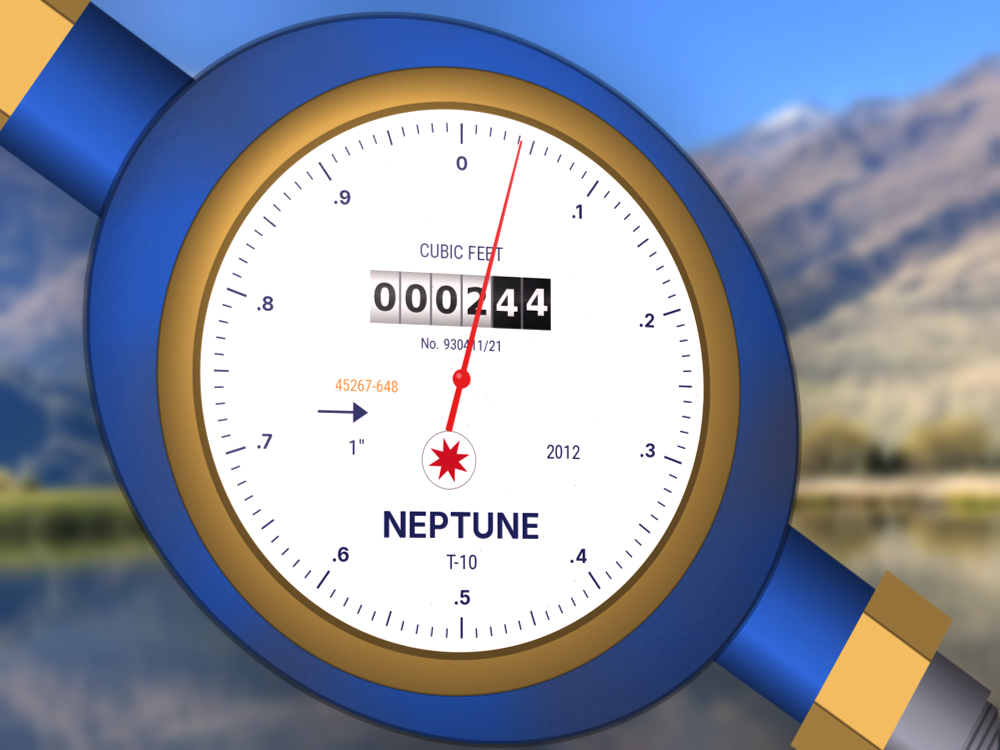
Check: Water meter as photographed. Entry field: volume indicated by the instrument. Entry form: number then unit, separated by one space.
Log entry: 244.04 ft³
